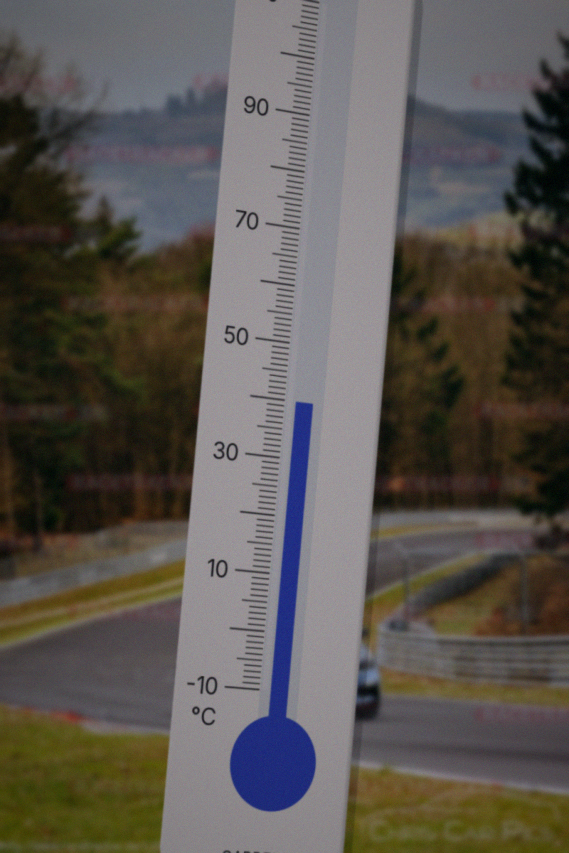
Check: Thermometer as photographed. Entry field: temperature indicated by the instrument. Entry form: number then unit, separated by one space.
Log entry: 40 °C
